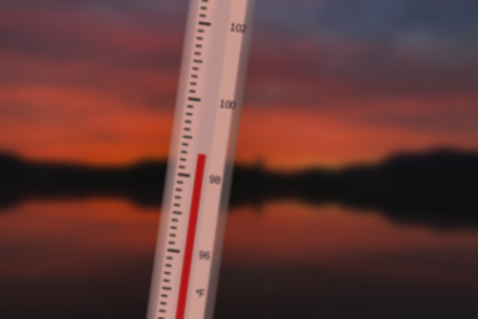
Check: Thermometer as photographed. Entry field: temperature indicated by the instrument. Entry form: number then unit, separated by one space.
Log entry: 98.6 °F
